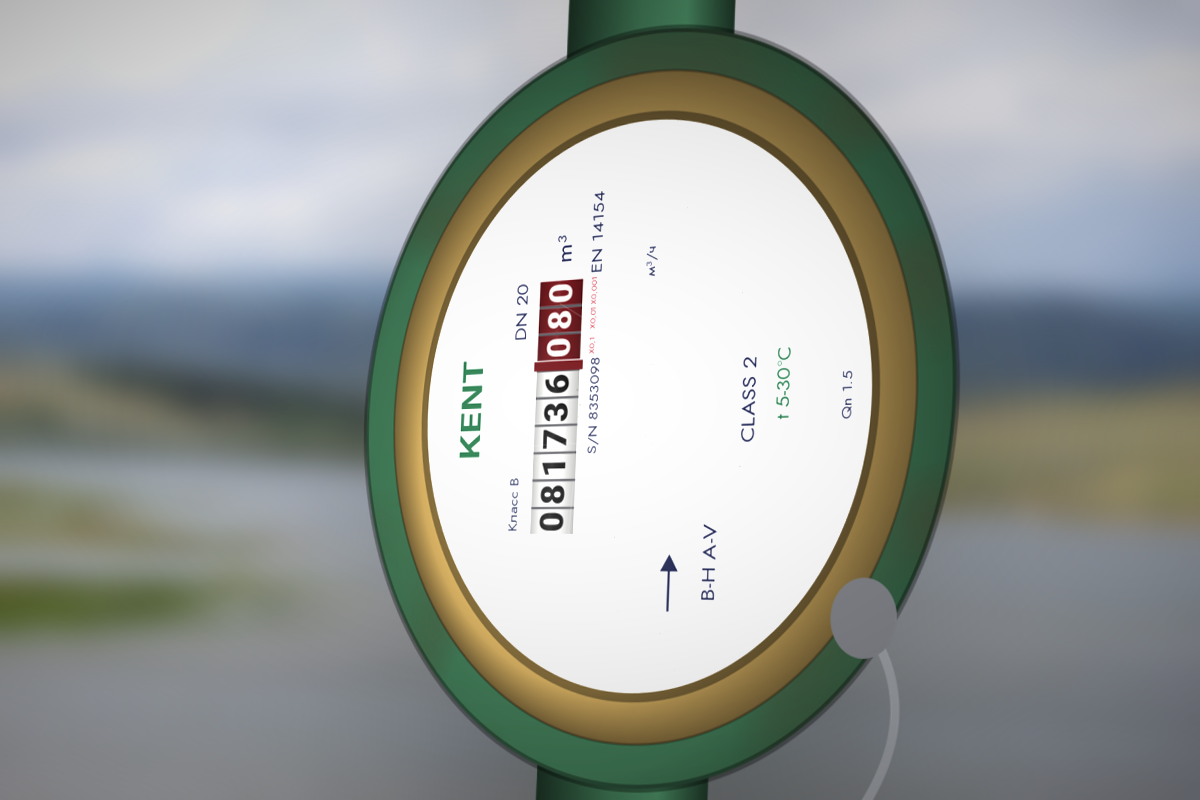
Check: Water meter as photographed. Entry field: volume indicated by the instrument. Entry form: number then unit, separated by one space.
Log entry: 81736.080 m³
